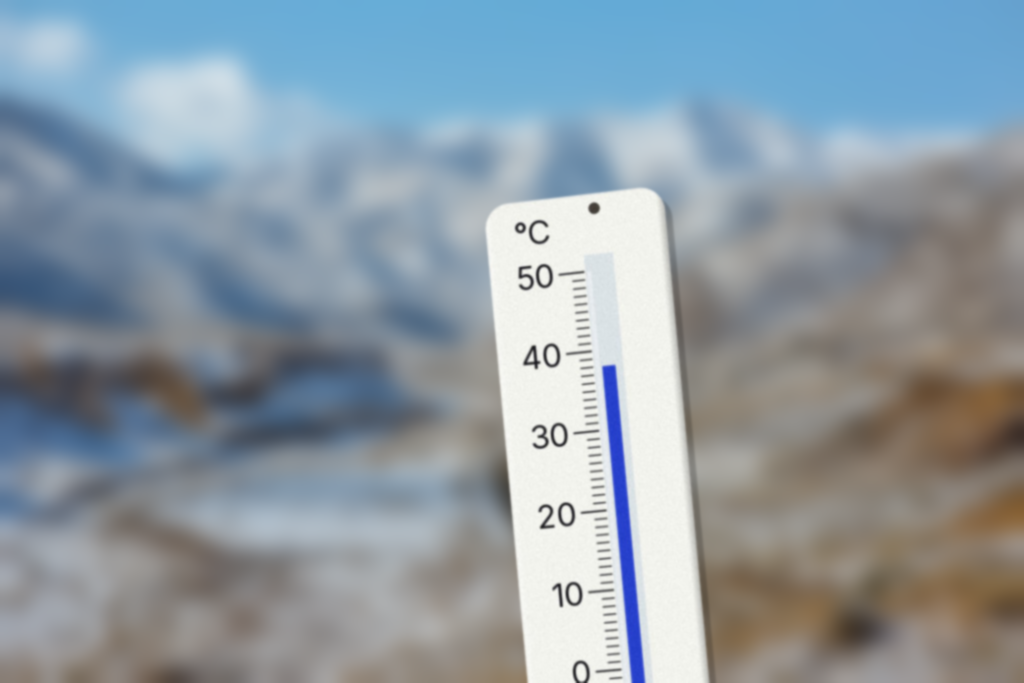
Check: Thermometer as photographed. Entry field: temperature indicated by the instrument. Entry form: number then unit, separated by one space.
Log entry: 38 °C
